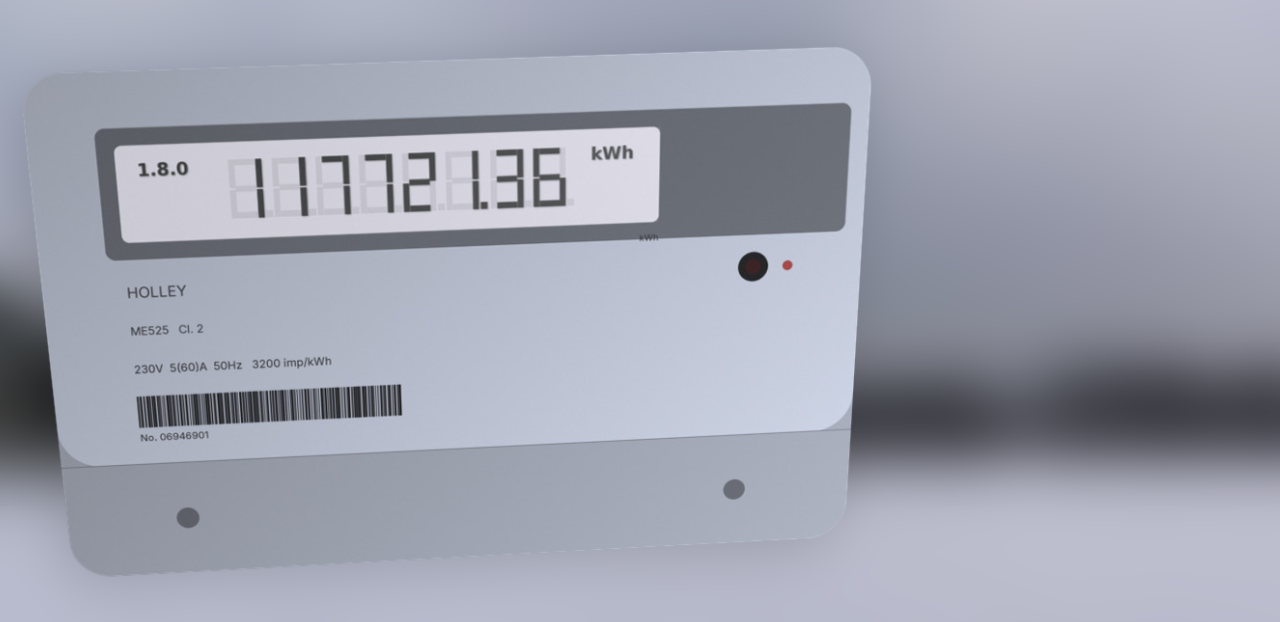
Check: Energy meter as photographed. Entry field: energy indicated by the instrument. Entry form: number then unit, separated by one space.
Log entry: 117721.36 kWh
